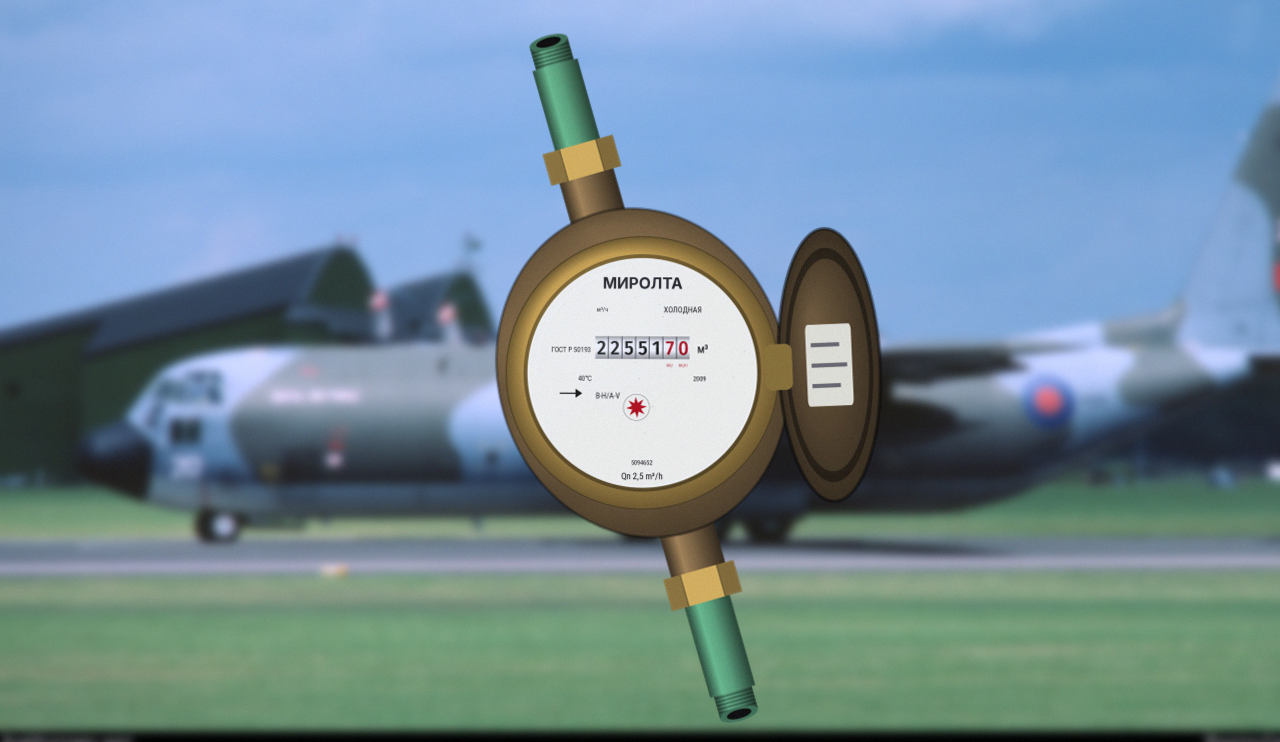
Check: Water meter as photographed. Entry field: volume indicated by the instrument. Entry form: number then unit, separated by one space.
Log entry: 22551.70 m³
